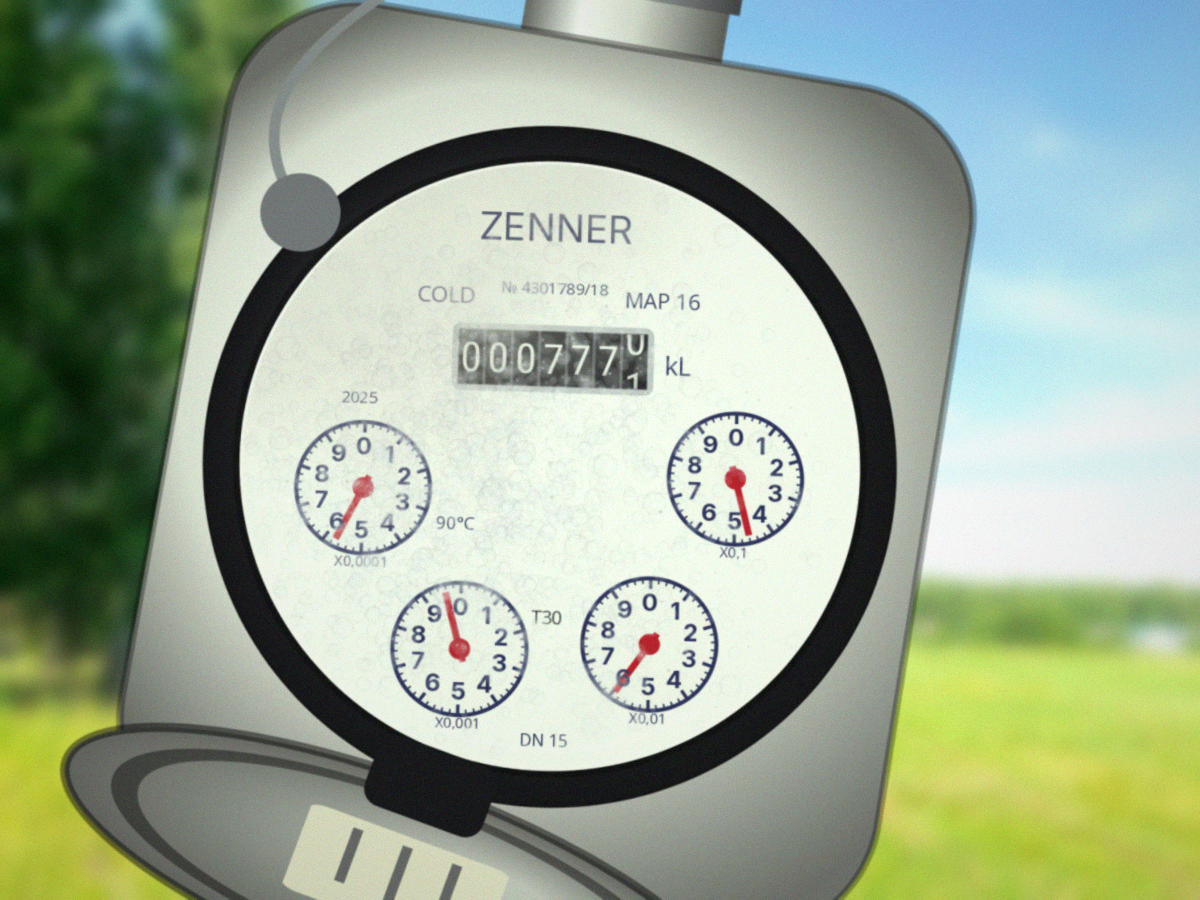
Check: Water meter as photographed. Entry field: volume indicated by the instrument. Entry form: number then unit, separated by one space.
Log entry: 7770.4595 kL
